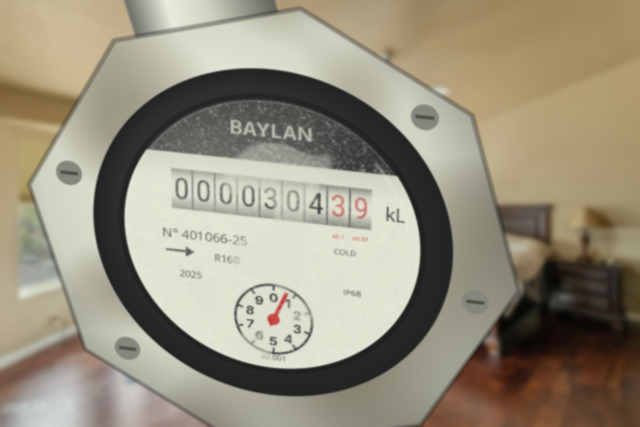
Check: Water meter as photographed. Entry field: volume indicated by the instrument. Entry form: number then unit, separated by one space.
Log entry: 304.390 kL
